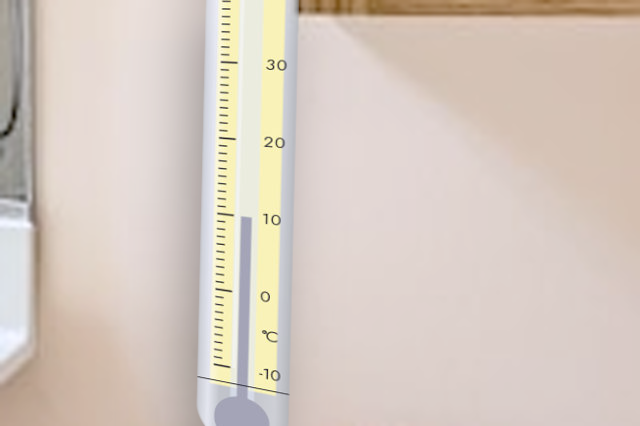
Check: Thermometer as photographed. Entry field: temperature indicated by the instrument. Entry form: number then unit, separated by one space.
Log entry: 10 °C
